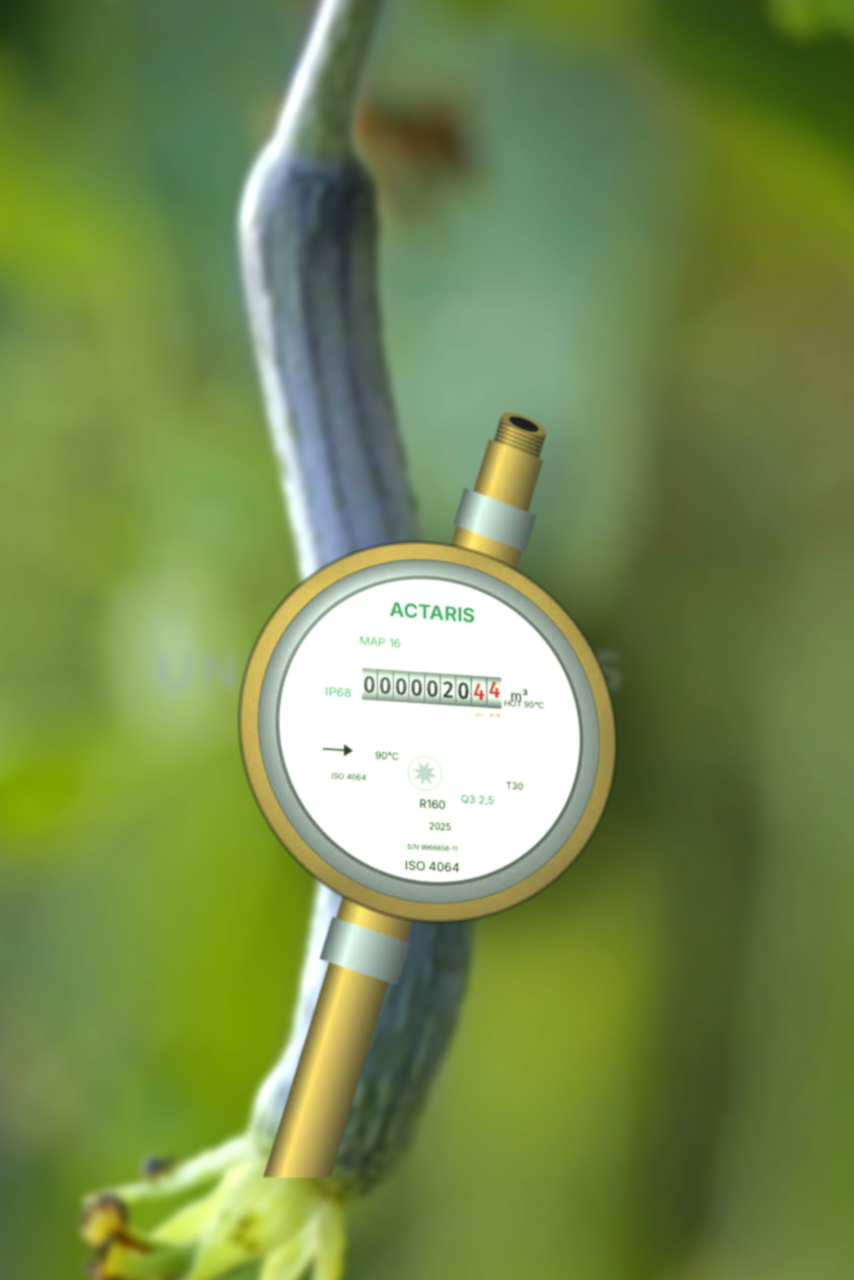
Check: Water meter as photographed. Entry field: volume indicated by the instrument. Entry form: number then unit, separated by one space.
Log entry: 20.44 m³
